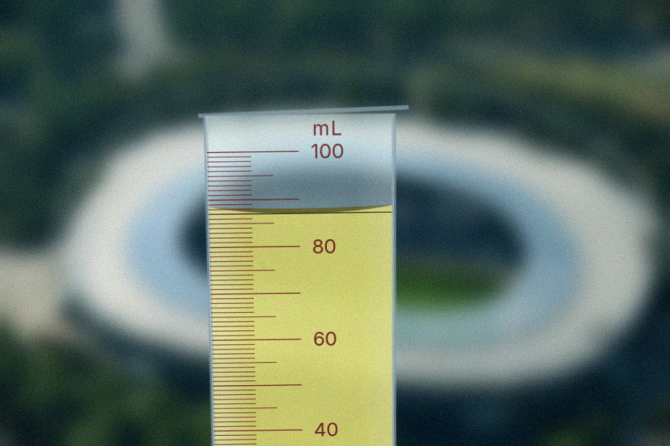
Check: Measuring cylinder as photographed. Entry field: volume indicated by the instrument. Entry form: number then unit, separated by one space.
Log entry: 87 mL
